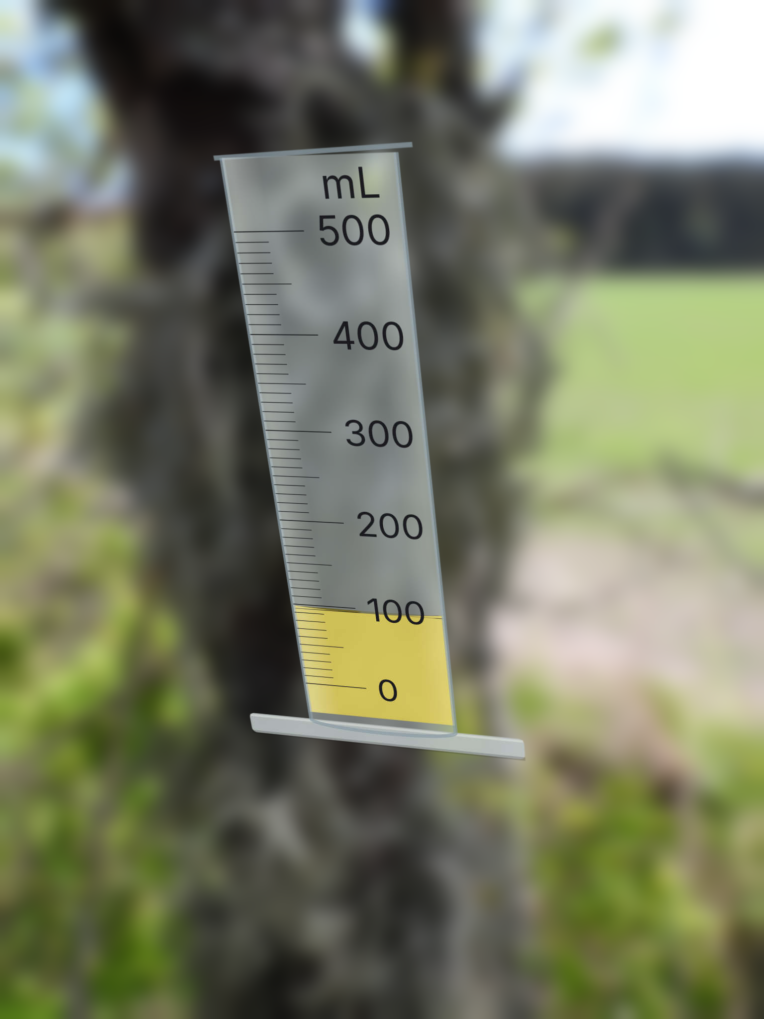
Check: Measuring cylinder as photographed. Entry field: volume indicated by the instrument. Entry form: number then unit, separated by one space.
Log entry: 95 mL
